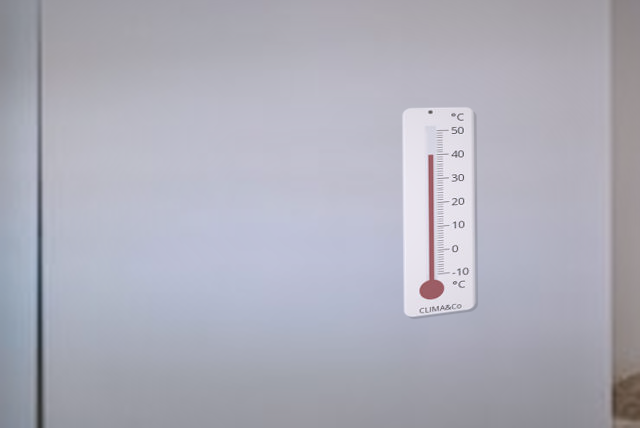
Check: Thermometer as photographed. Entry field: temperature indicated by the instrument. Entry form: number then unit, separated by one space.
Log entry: 40 °C
